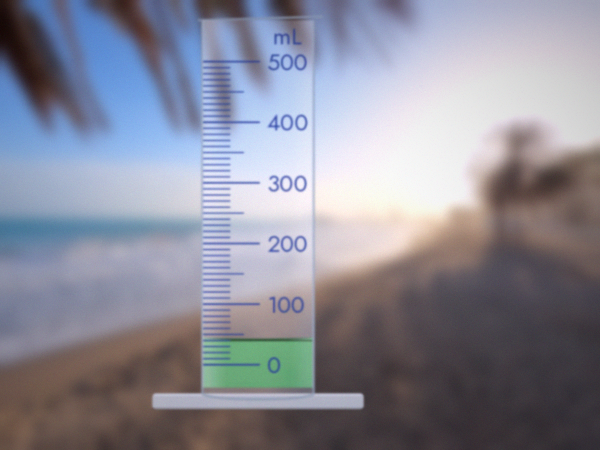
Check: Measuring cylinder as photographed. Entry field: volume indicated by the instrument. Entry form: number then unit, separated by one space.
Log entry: 40 mL
